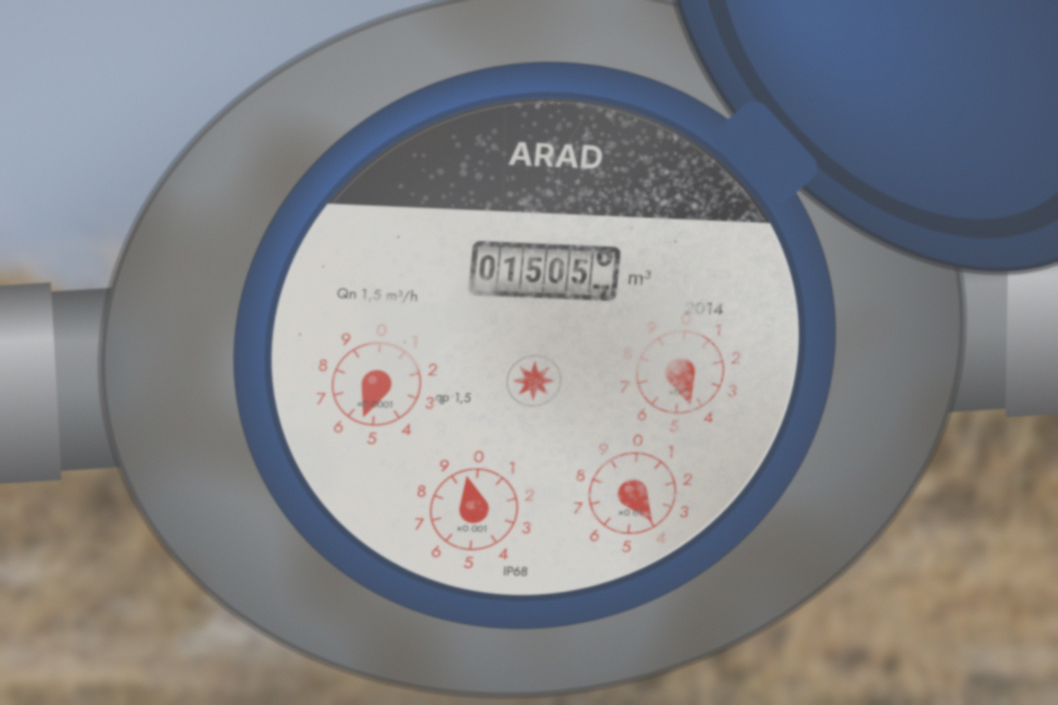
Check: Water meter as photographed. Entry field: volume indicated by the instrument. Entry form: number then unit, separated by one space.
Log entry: 15056.4395 m³
